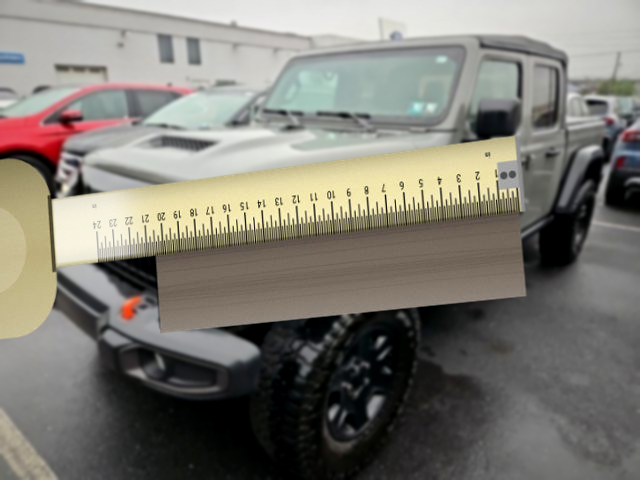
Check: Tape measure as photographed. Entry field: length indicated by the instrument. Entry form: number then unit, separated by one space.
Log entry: 20.5 in
